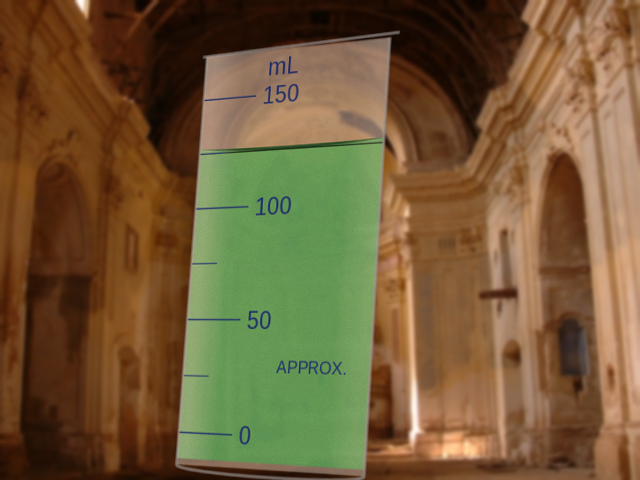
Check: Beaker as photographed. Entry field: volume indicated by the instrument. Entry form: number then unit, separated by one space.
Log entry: 125 mL
